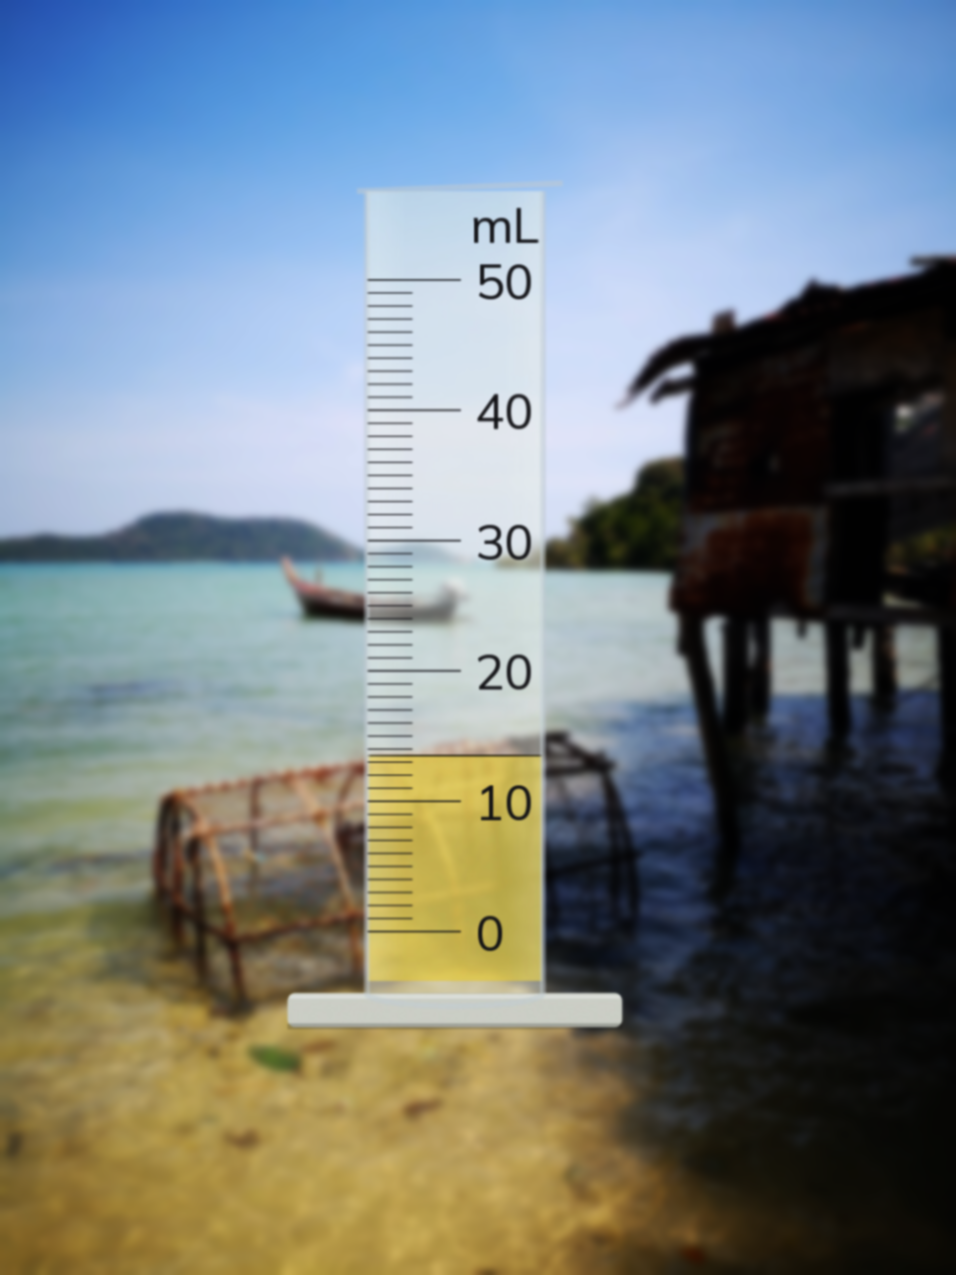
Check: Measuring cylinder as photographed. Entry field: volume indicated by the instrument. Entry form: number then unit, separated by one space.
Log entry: 13.5 mL
